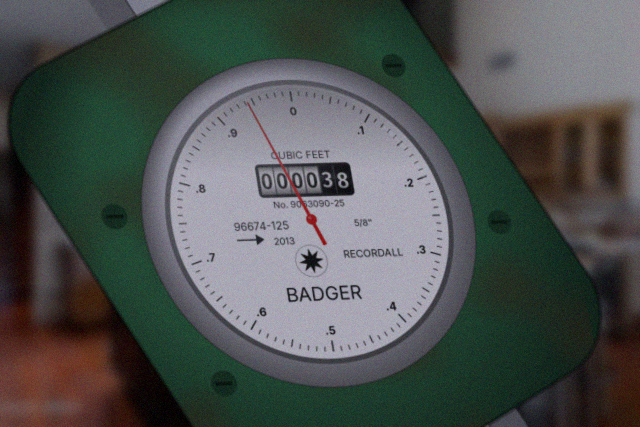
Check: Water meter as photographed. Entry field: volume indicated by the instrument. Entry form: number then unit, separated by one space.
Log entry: 37.94 ft³
